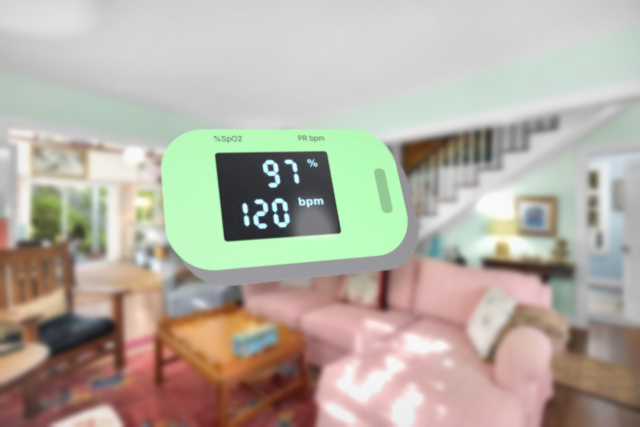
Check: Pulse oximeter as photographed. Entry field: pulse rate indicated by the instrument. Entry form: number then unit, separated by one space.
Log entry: 120 bpm
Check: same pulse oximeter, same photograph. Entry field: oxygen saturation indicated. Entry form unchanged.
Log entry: 97 %
